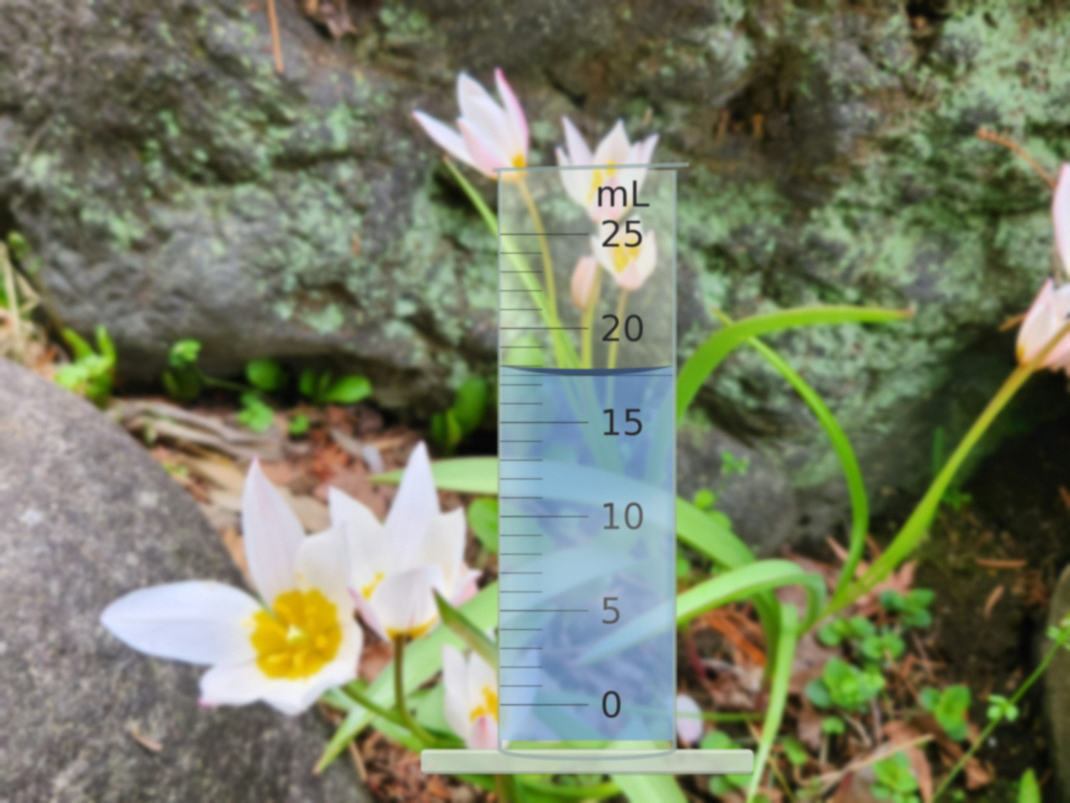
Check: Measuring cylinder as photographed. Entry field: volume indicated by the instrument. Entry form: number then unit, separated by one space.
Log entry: 17.5 mL
